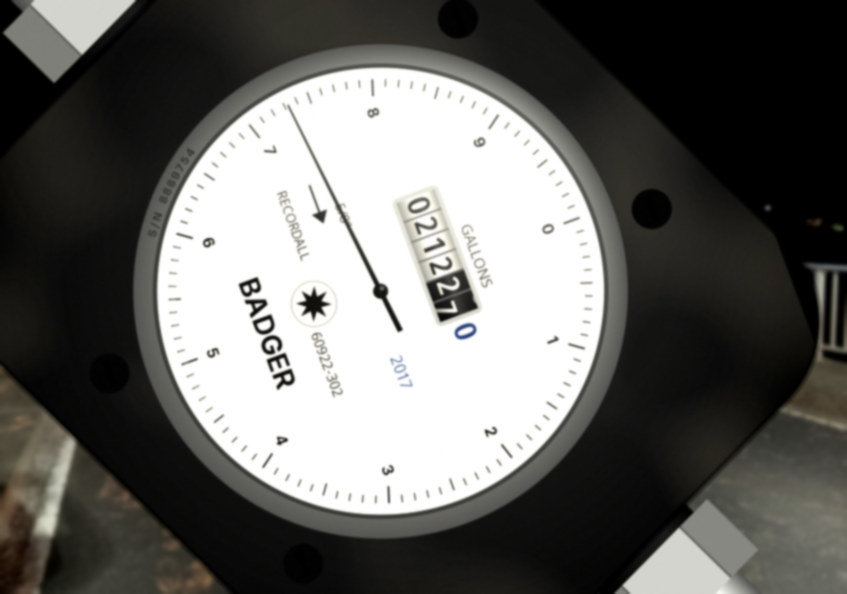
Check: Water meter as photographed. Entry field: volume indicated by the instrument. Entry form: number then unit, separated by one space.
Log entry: 212267.3 gal
